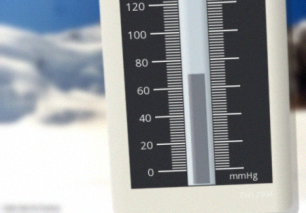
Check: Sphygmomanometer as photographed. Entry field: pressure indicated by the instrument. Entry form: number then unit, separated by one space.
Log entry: 70 mmHg
